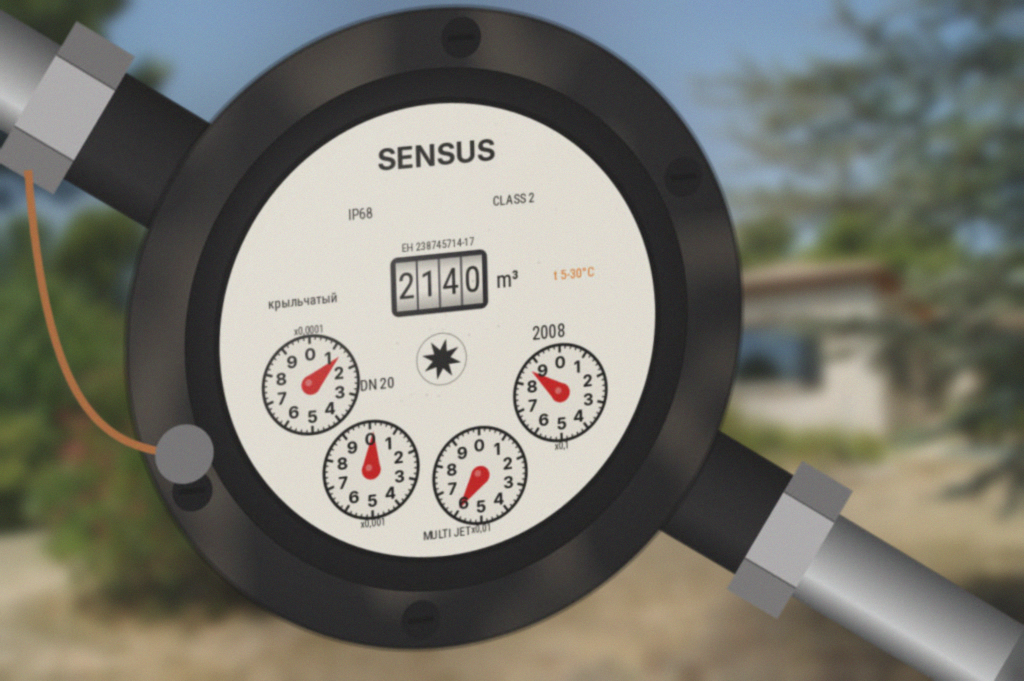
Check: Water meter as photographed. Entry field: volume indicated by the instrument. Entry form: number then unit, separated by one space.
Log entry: 2140.8601 m³
